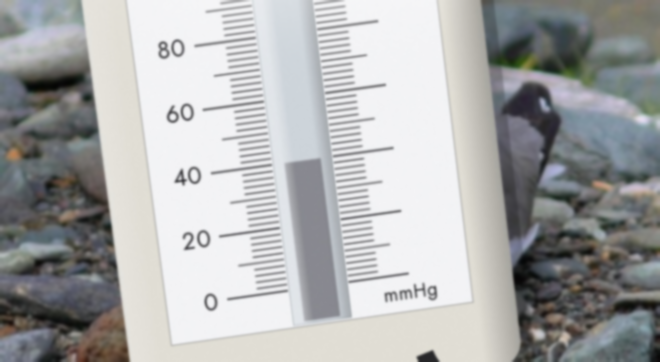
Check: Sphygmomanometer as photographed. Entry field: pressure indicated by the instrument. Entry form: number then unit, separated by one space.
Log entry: 40 mmHg
